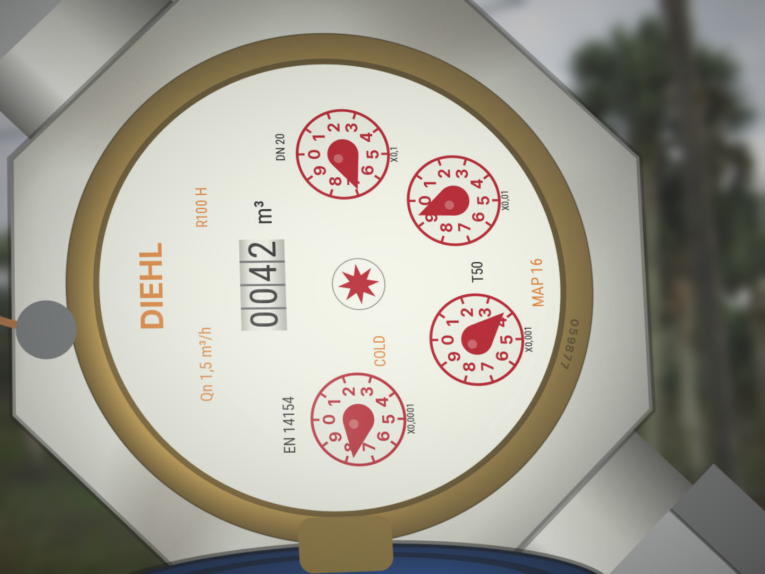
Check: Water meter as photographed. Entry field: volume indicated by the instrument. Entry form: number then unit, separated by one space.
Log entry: 42.6937 m³
